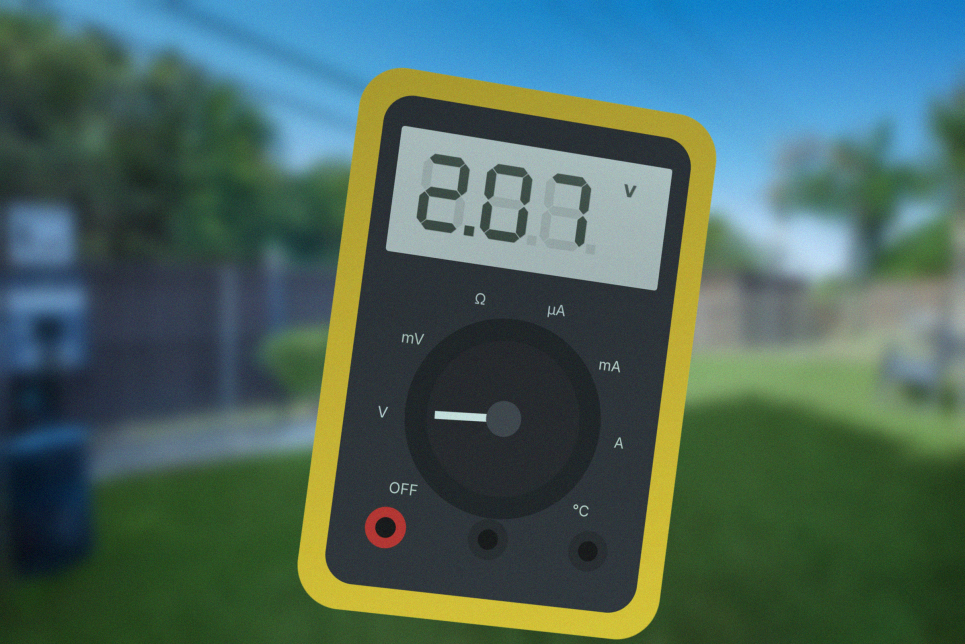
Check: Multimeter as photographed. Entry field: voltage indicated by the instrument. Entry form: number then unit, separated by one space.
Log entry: 2.07 V
